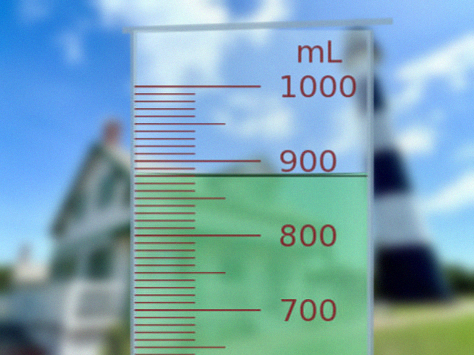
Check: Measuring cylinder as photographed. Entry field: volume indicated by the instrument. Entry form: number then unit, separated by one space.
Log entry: 880 mL
